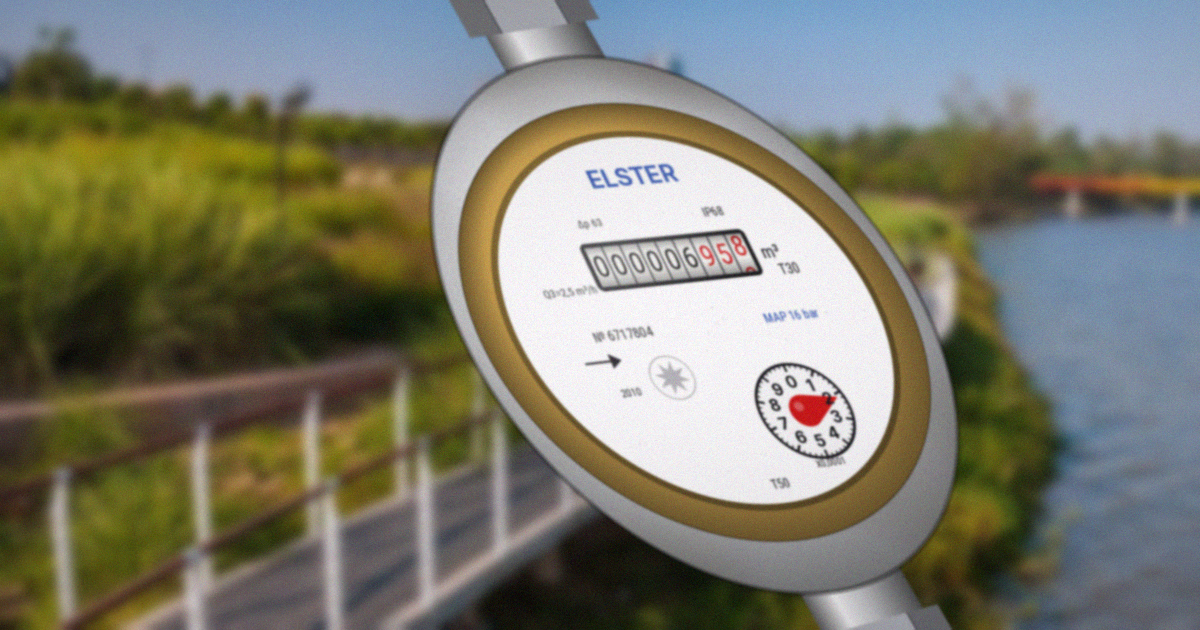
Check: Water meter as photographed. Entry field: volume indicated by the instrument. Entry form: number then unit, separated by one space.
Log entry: 6.9582 m³
